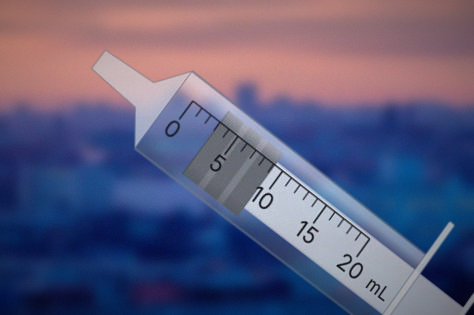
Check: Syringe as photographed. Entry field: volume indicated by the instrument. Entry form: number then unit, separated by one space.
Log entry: 3 mL
